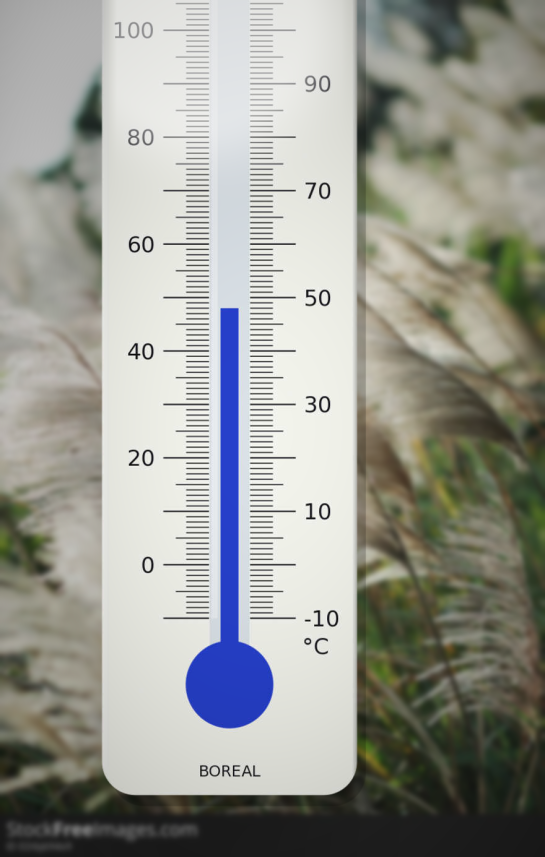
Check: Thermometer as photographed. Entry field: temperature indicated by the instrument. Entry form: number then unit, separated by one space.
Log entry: 48 °C
